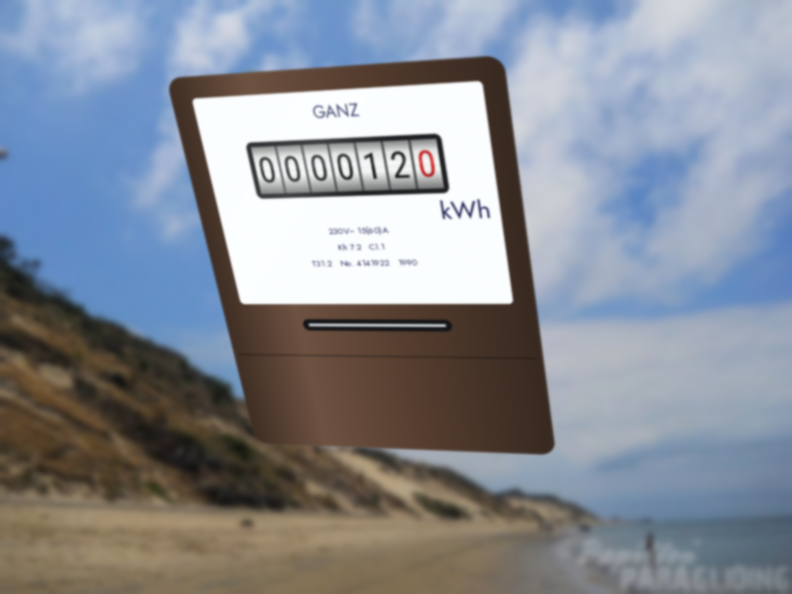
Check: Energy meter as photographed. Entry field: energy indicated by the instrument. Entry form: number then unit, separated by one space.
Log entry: 12.0 kWh
